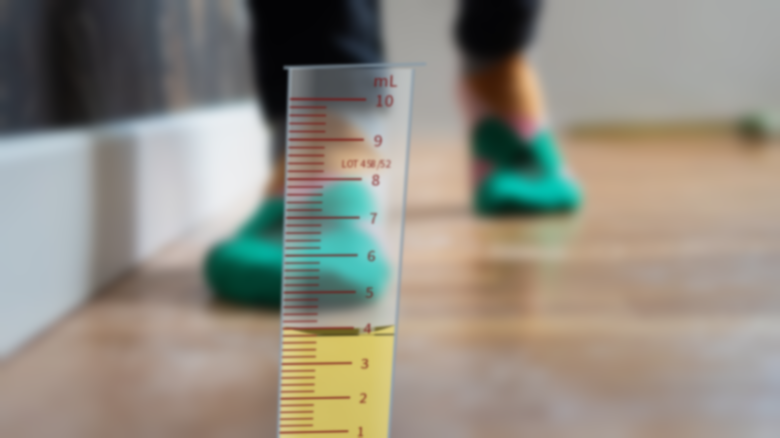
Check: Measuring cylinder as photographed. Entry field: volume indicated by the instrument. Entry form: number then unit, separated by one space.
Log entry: 3.8 mL
